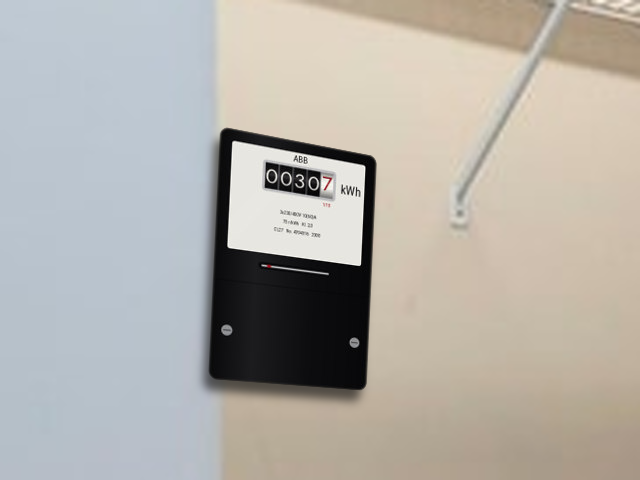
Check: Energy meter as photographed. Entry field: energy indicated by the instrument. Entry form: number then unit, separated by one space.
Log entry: 30.7 kWh
